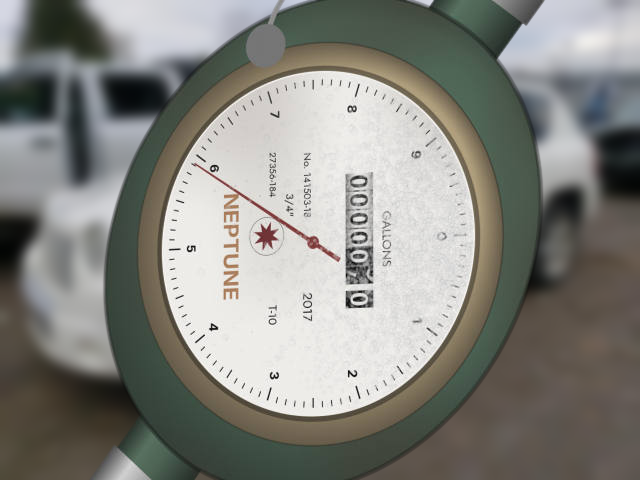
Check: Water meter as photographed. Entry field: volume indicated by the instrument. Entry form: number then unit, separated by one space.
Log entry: 35.9 gal
